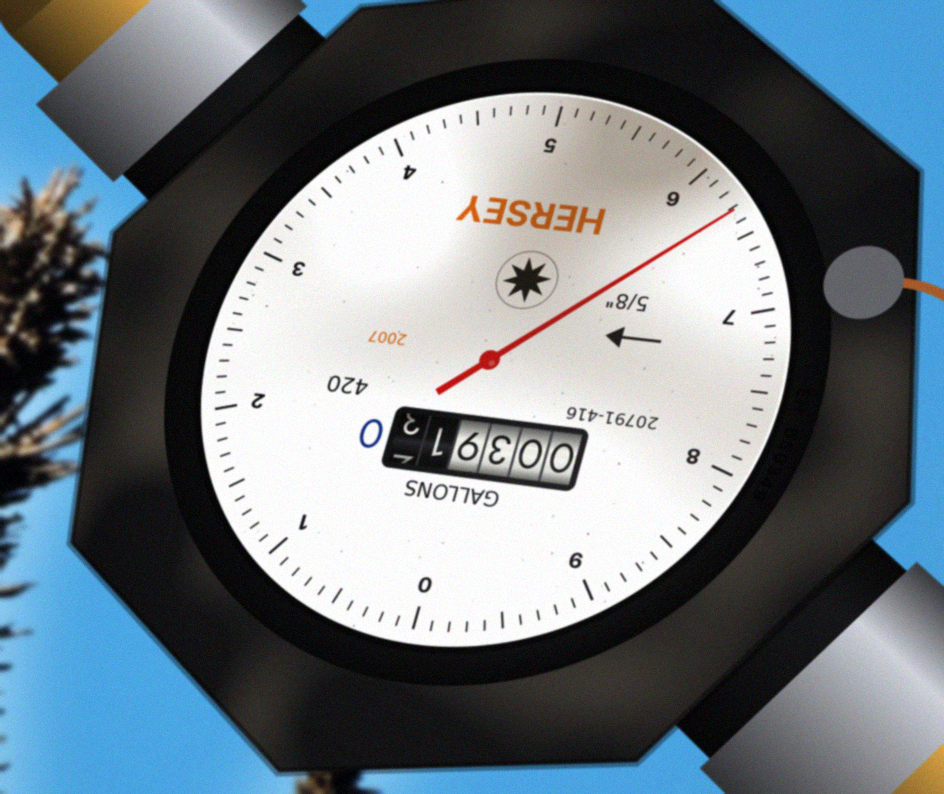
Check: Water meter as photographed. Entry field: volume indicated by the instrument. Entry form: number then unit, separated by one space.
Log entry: 39126.3 gal
